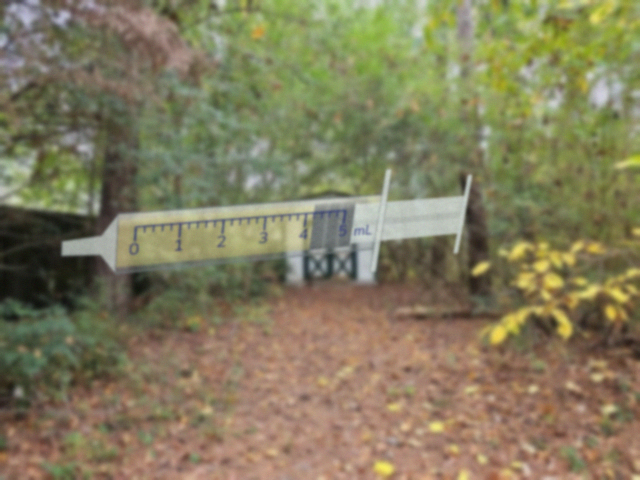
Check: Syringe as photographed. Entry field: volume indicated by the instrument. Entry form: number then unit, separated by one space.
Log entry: 4.2 mL
